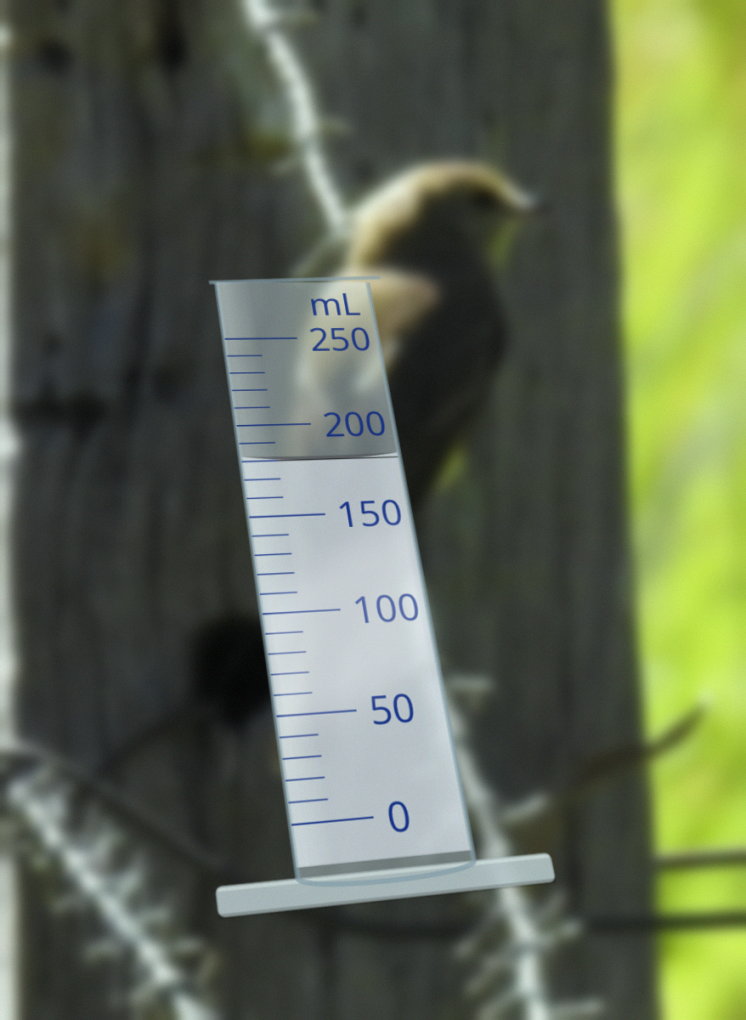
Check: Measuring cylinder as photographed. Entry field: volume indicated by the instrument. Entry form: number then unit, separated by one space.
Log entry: 180 mL
